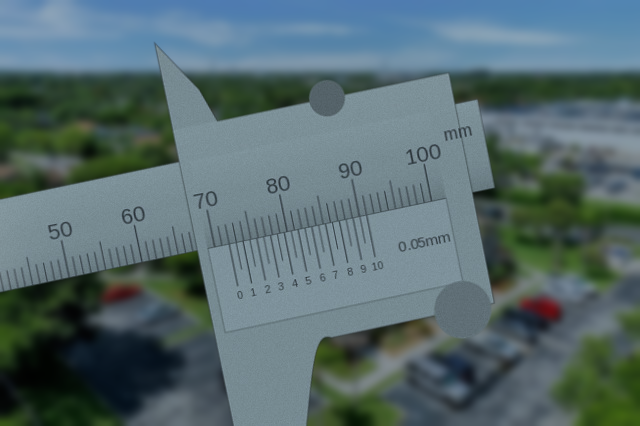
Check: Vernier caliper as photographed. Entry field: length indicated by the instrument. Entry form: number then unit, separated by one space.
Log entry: 72.0 mm
